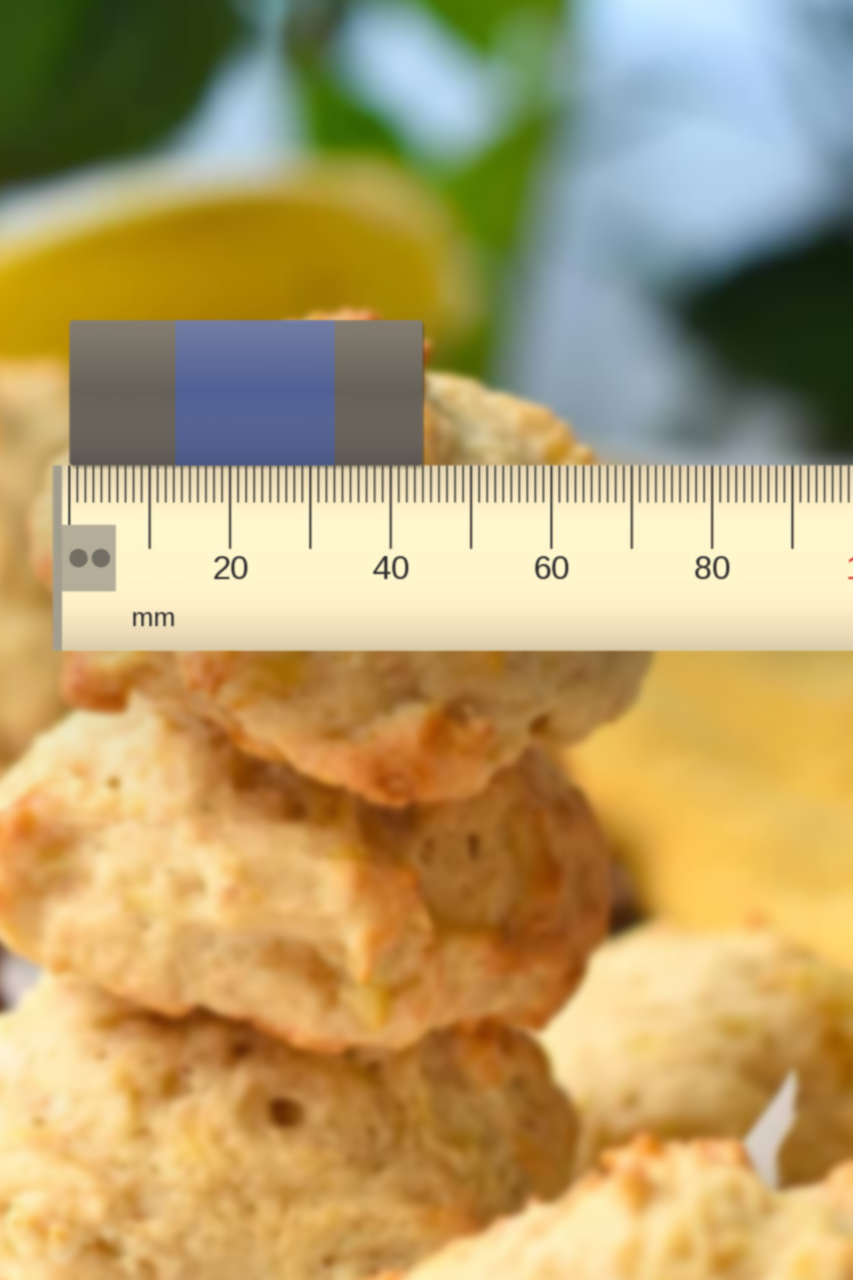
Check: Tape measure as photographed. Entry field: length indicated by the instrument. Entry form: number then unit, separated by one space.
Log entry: 44 mm
